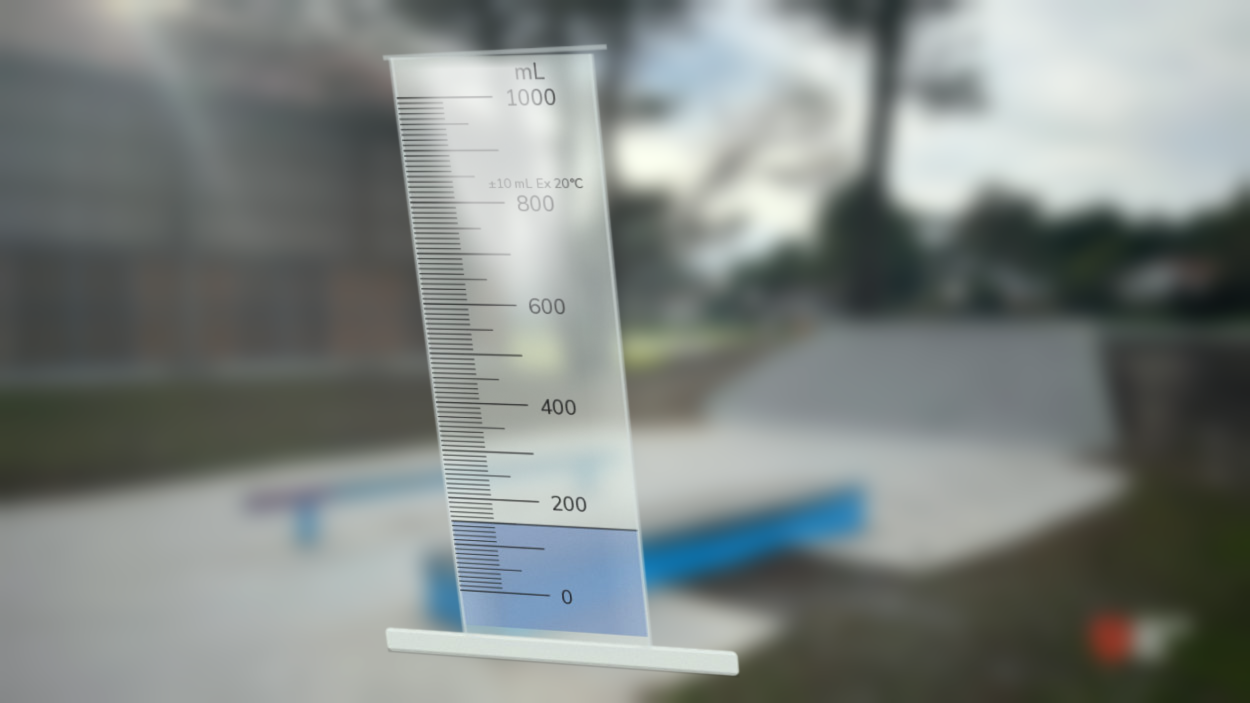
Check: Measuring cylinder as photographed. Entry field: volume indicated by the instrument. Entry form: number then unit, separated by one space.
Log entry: 150 mL
